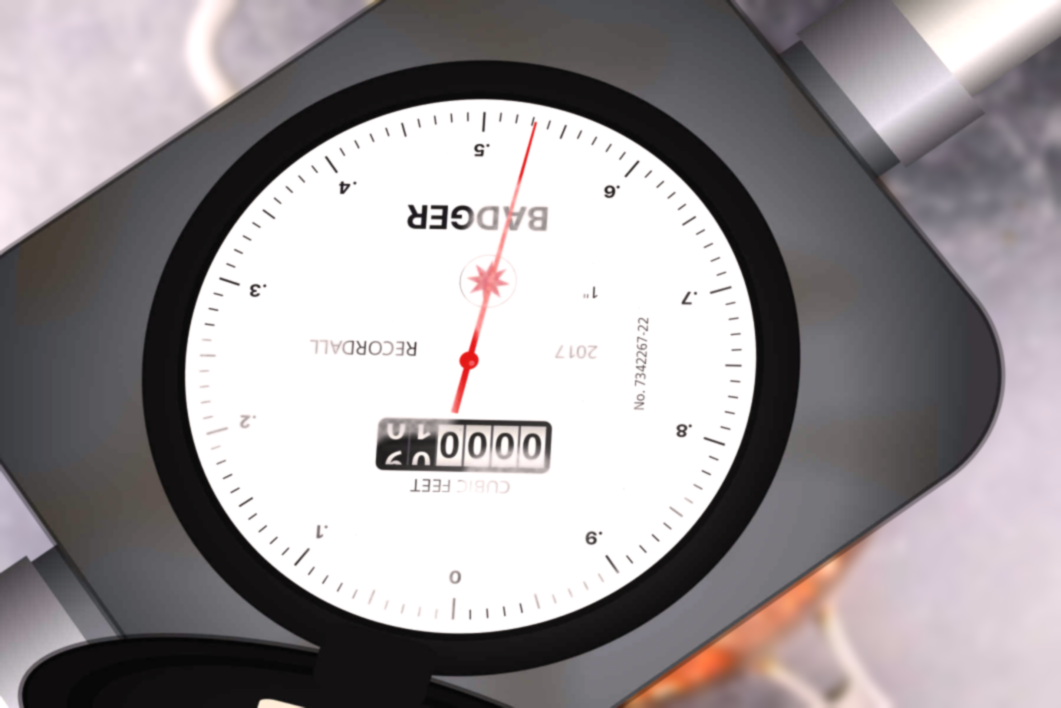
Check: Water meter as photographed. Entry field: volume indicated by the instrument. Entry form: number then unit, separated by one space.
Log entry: 9.53 ft³
